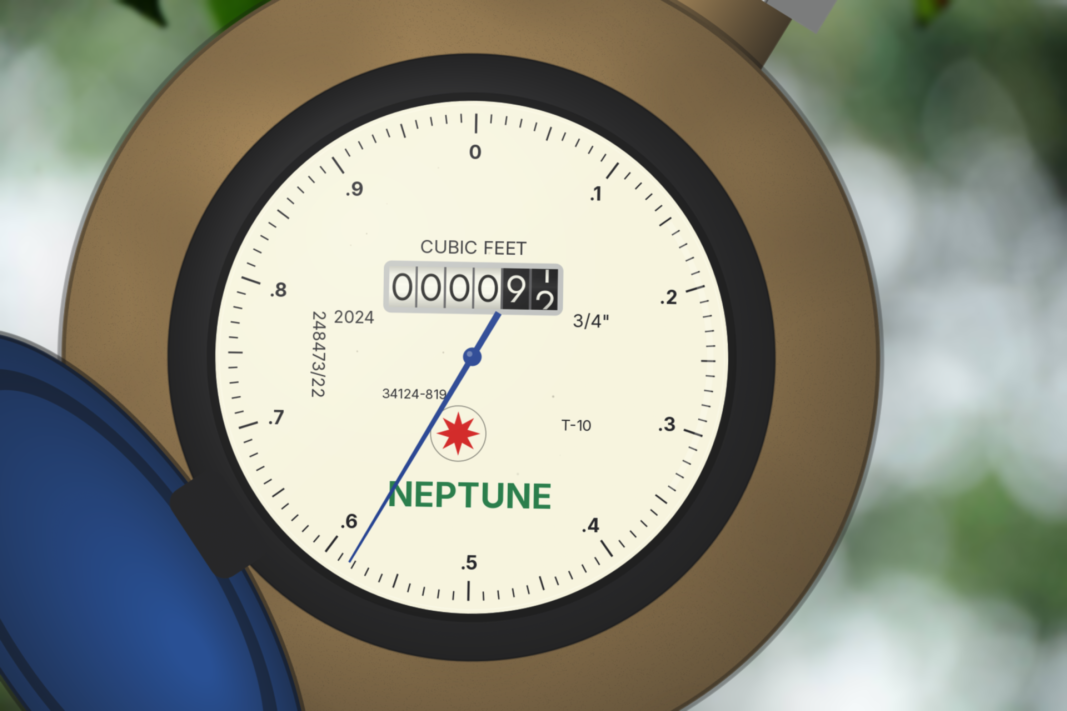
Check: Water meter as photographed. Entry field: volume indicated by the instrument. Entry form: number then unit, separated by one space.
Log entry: 91.58 ft³
